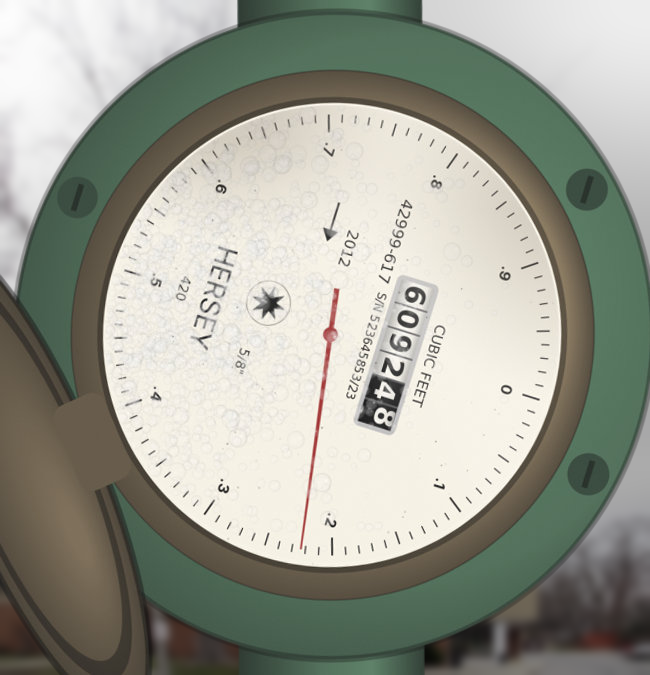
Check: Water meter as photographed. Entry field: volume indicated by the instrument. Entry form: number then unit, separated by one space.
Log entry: 609248.22 ft³
